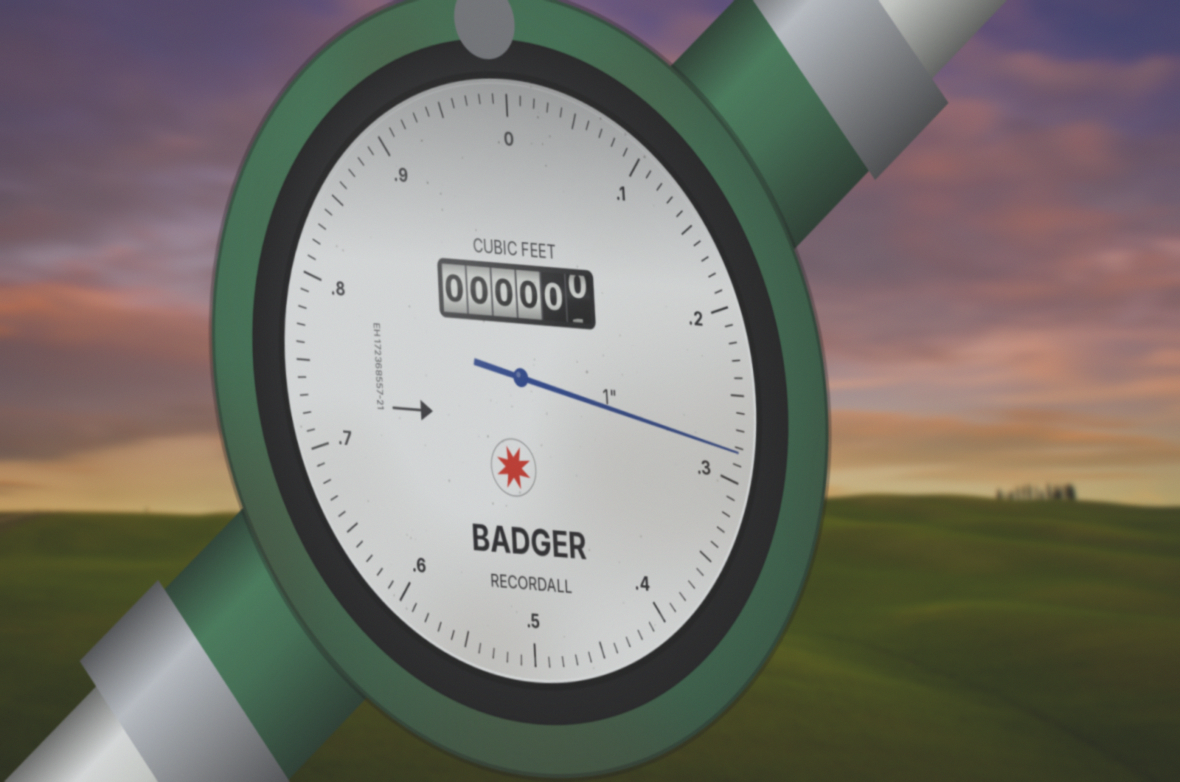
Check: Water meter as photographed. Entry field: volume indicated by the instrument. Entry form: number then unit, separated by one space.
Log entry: 0.28 ft³
